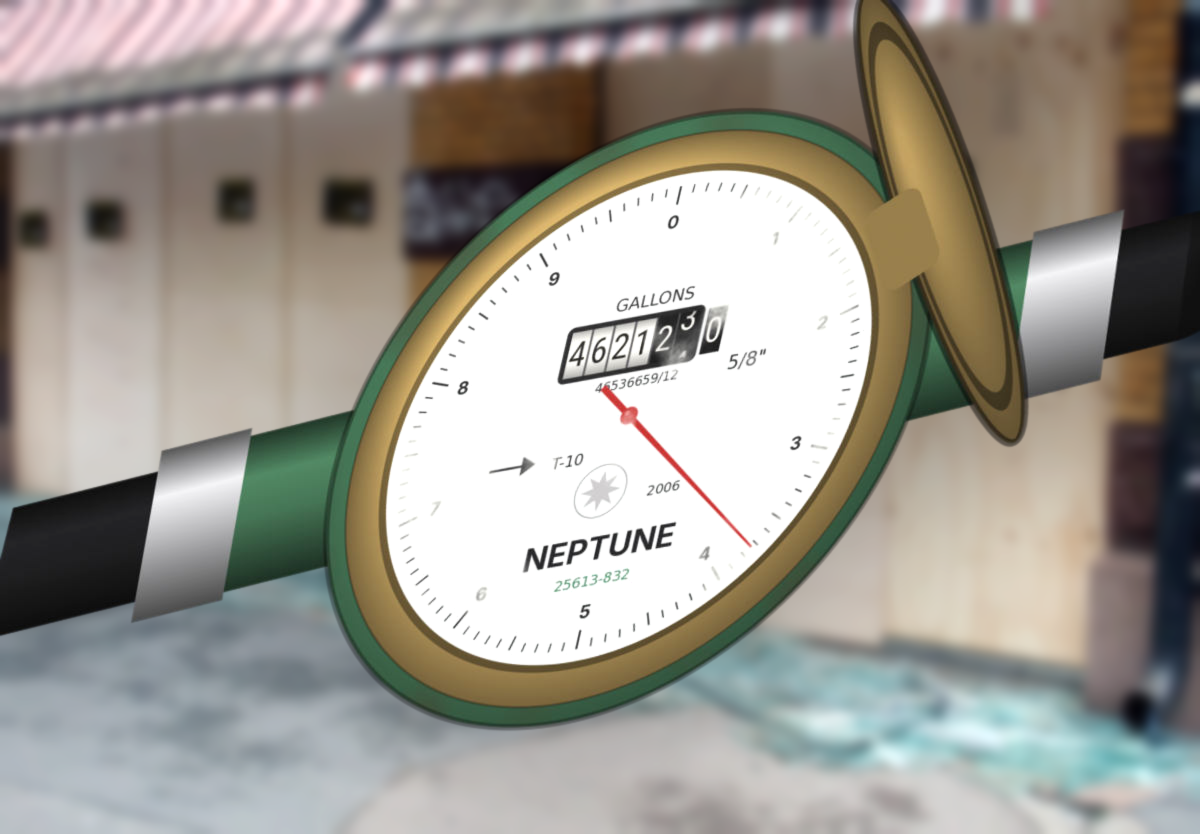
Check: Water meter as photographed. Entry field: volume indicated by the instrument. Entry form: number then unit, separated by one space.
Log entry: 4621233.7 gal
